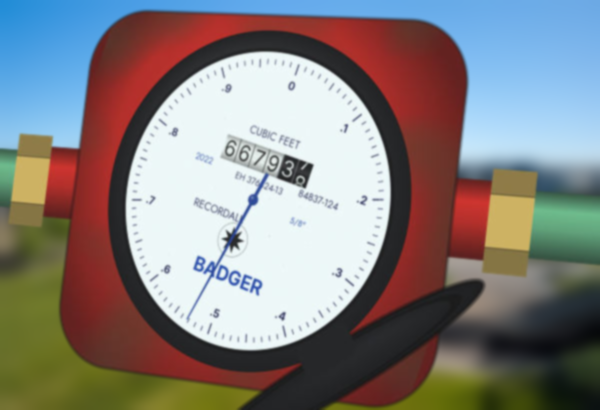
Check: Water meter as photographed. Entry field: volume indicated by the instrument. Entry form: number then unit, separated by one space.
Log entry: 667937.53 ft³
